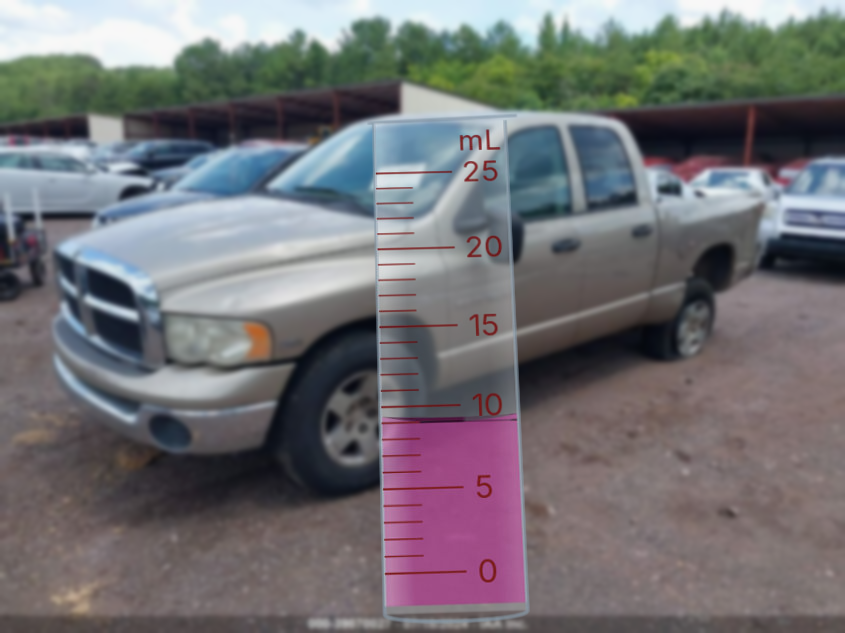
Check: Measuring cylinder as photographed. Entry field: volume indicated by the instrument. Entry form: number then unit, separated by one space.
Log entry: 9 mL
